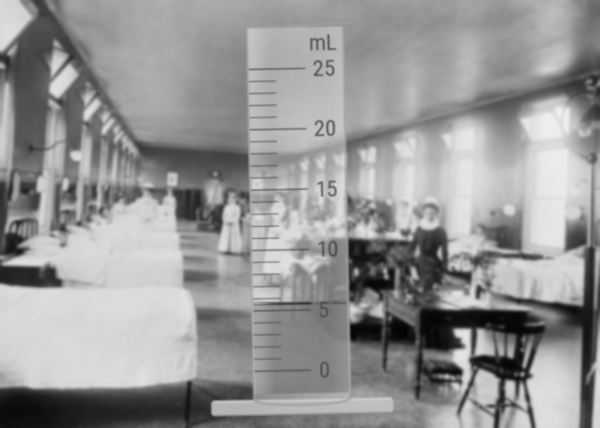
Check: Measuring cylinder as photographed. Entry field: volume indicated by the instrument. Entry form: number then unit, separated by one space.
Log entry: 5.5 mL
